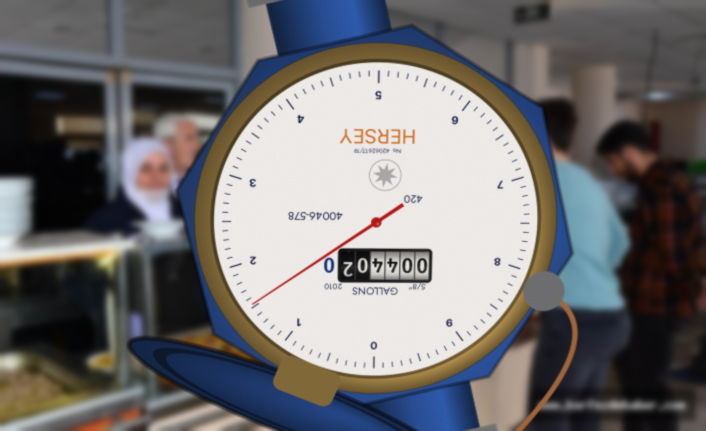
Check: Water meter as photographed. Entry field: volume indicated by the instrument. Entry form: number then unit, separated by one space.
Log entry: 44021.5 gal
